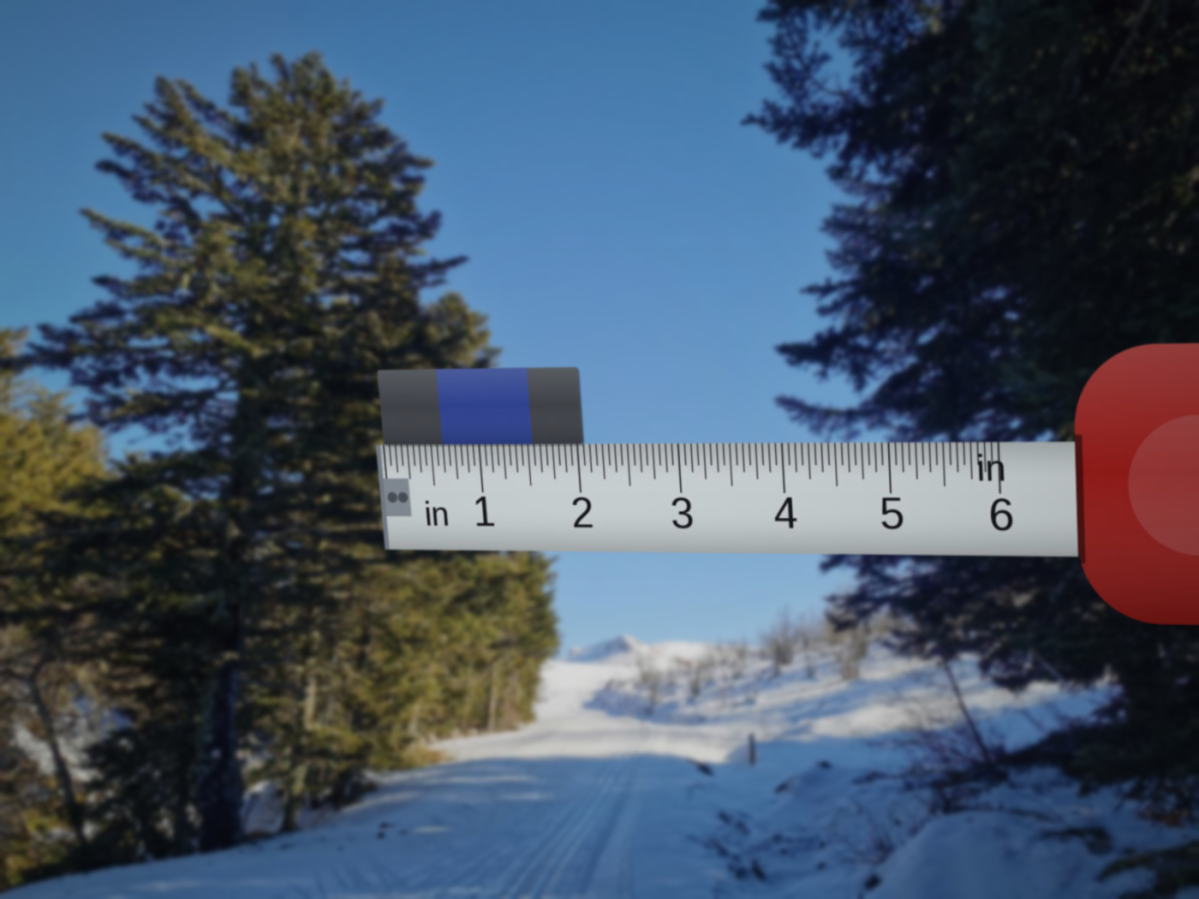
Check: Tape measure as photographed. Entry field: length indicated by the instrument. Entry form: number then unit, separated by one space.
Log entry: 2.0625 in
